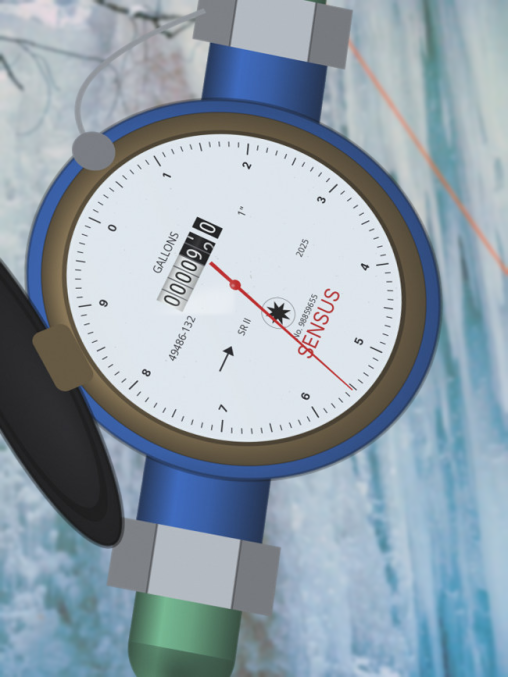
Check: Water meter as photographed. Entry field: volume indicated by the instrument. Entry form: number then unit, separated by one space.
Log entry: 915.5 gal
